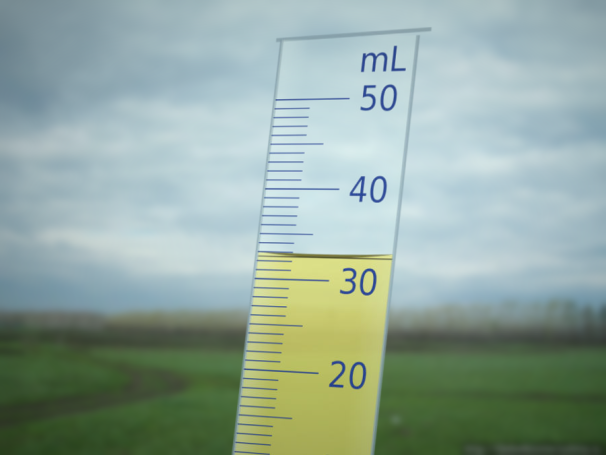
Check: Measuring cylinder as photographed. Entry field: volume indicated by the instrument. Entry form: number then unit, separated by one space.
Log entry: 32.5 mL
